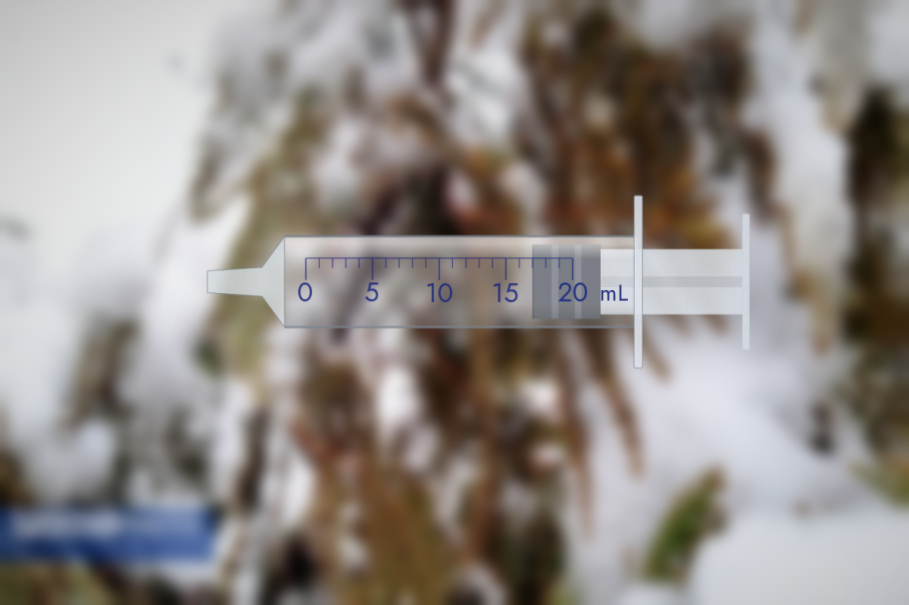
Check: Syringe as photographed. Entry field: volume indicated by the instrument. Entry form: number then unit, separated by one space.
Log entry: 17 mL
